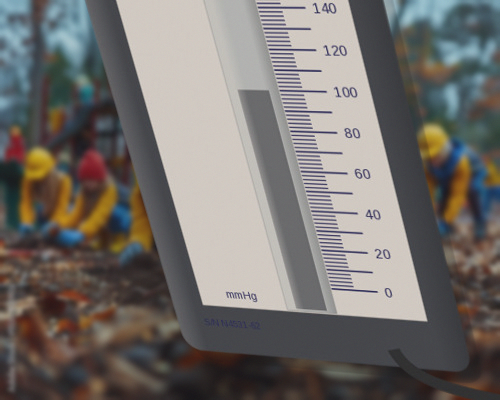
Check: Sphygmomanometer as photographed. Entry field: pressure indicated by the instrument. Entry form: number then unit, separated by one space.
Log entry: 100 mmHg
